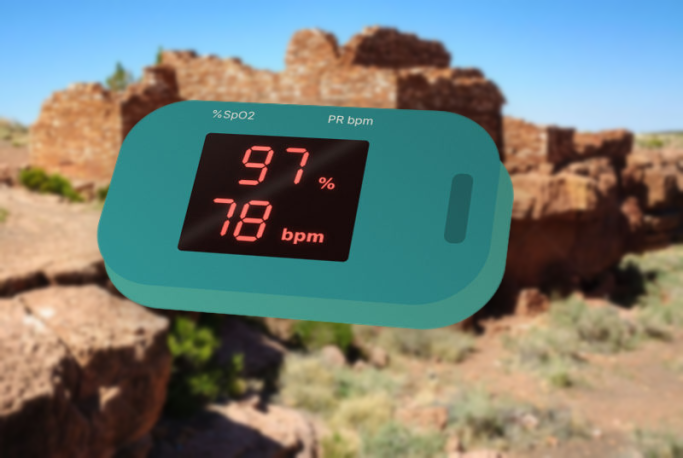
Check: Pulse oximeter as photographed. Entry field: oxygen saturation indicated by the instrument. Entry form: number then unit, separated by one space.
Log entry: 97 %
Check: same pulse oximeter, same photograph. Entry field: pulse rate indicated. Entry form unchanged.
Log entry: 78 bpm
